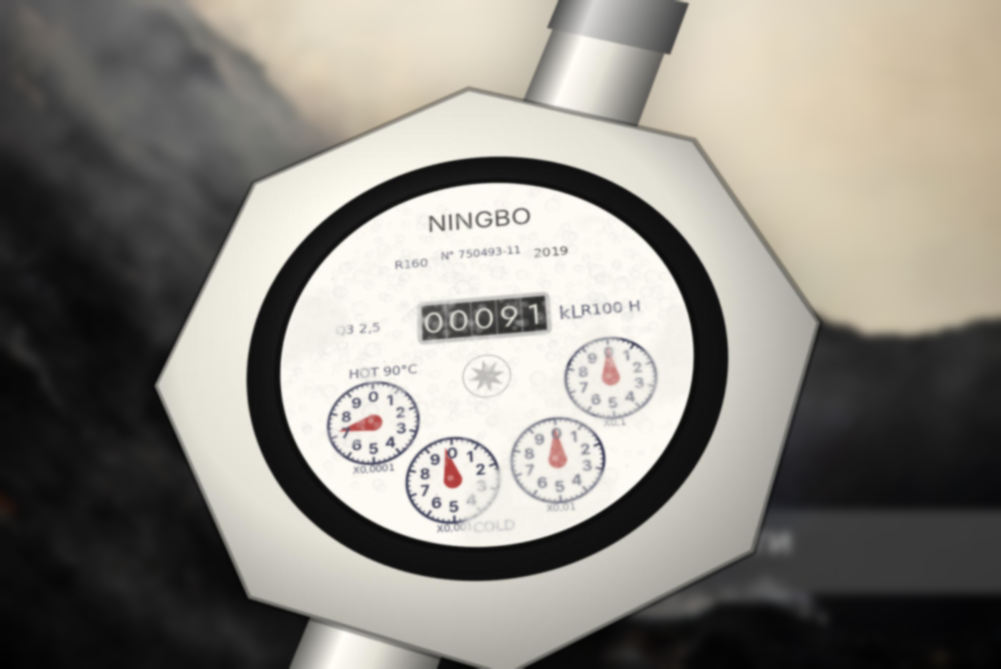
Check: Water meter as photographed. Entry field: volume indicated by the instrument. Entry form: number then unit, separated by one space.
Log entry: 90.9997 kL
